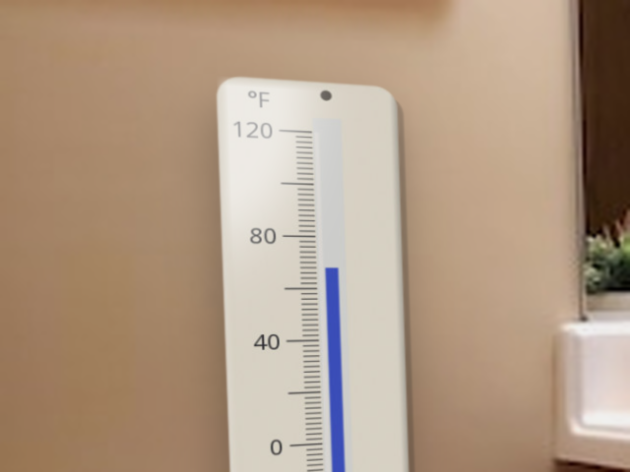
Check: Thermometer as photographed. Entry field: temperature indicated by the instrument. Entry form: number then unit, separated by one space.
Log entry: 68 °F
